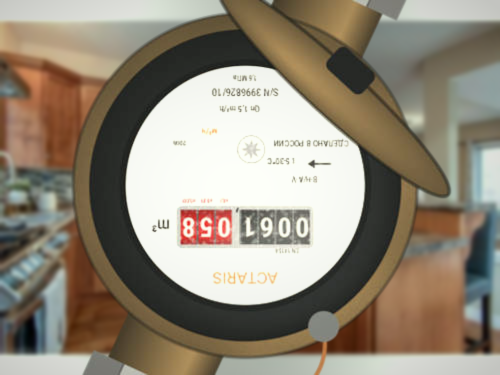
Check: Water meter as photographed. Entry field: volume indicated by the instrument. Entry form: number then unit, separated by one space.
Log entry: 61.058 m³
